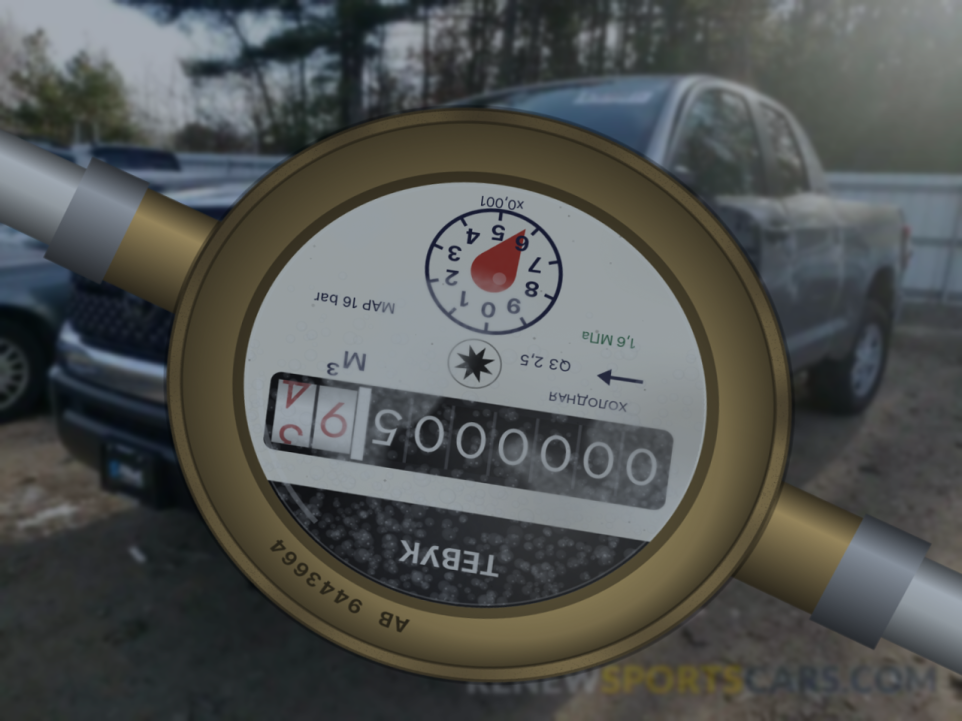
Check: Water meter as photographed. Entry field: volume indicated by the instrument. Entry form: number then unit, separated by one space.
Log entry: 5.935 m³
